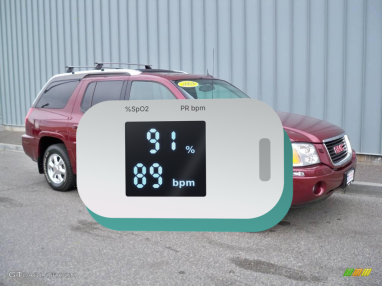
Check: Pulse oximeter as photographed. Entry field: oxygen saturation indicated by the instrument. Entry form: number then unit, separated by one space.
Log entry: 91 %
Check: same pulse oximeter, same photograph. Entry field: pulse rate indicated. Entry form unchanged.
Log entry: 89 bpm
